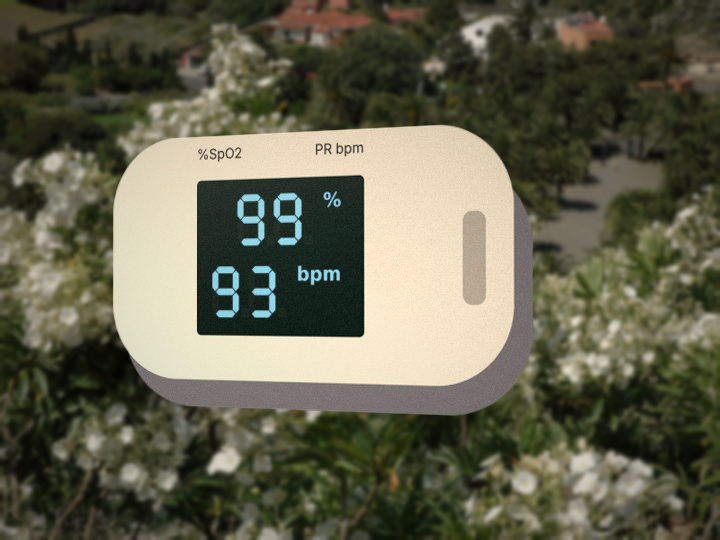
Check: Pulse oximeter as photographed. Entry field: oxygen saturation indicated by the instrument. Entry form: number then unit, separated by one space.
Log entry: 99 %
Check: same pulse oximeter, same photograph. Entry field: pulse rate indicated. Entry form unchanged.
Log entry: 93 bpm
